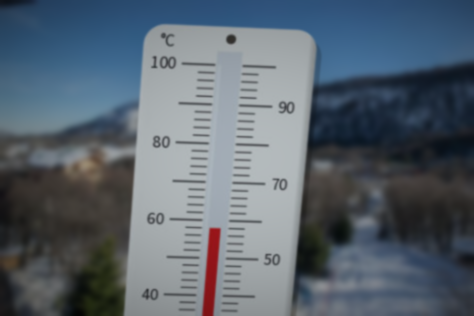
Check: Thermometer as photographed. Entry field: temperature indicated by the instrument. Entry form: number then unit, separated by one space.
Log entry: 58 °C
